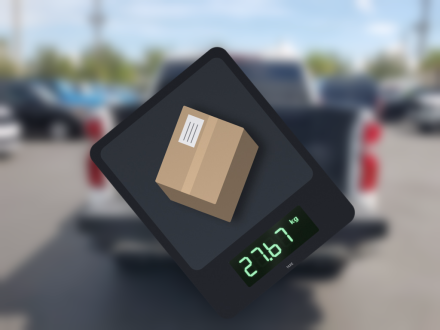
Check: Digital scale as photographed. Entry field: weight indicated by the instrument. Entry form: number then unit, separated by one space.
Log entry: 27.67 kg
